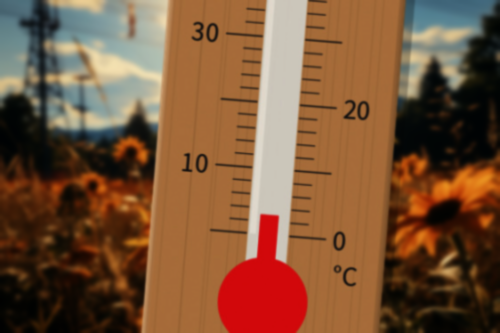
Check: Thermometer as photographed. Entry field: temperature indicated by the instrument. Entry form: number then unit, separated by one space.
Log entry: 3 °C
